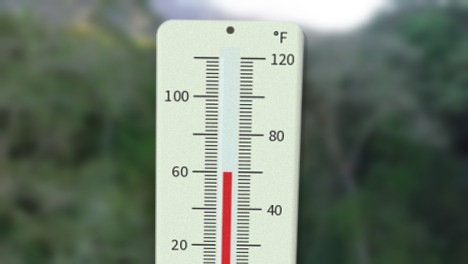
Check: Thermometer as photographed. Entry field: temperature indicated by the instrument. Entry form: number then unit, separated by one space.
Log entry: 60 °F
